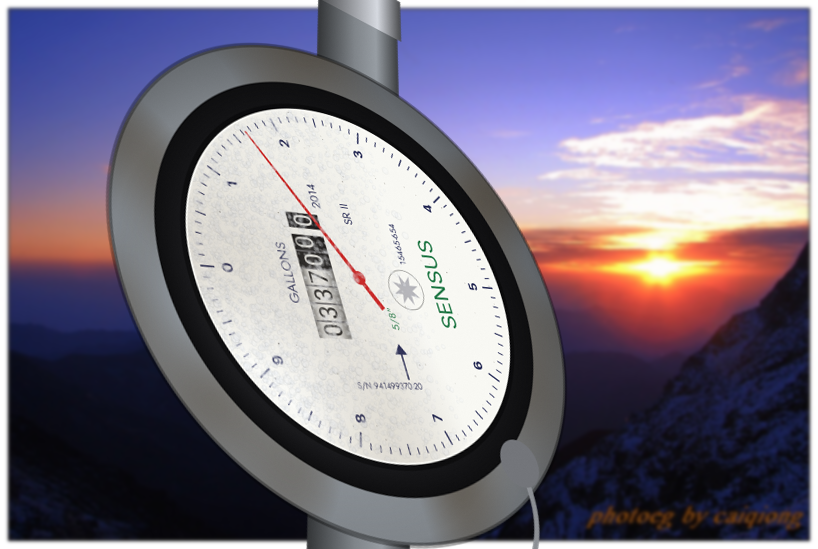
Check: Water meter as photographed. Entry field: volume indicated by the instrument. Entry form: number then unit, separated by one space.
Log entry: 337001.6 gal
